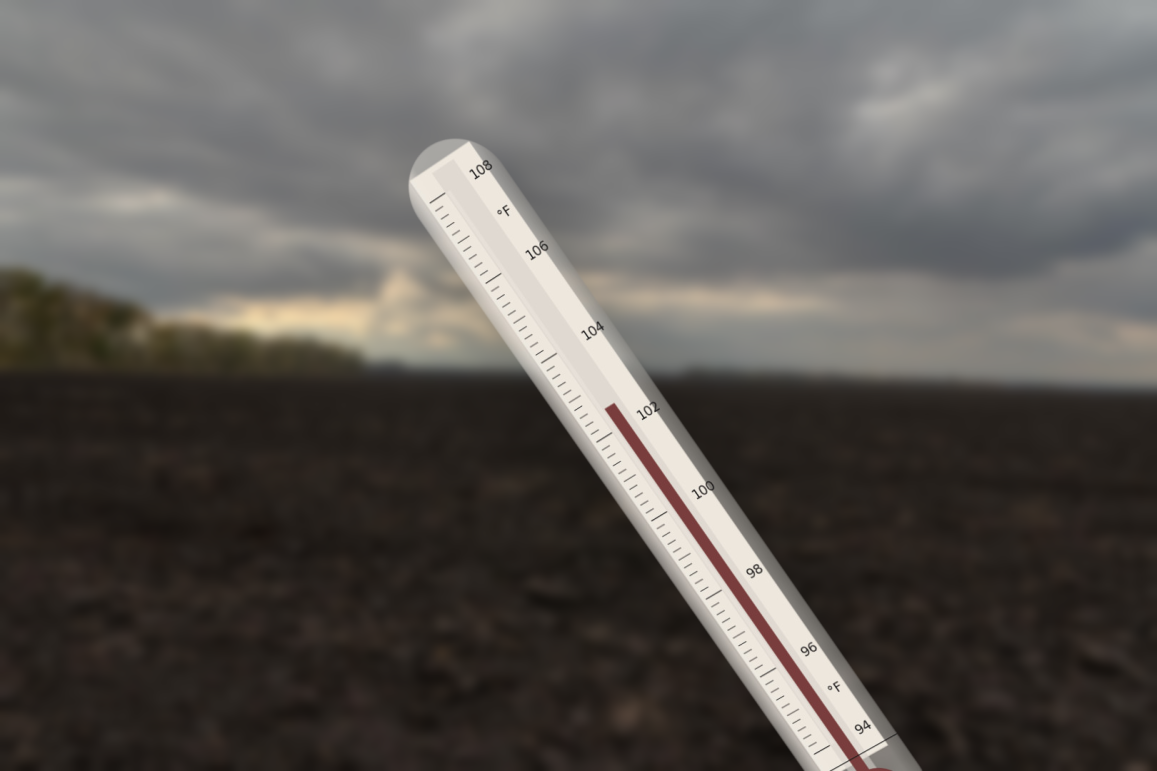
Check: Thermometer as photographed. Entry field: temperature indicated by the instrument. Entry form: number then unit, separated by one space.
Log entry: 102.5 °F
